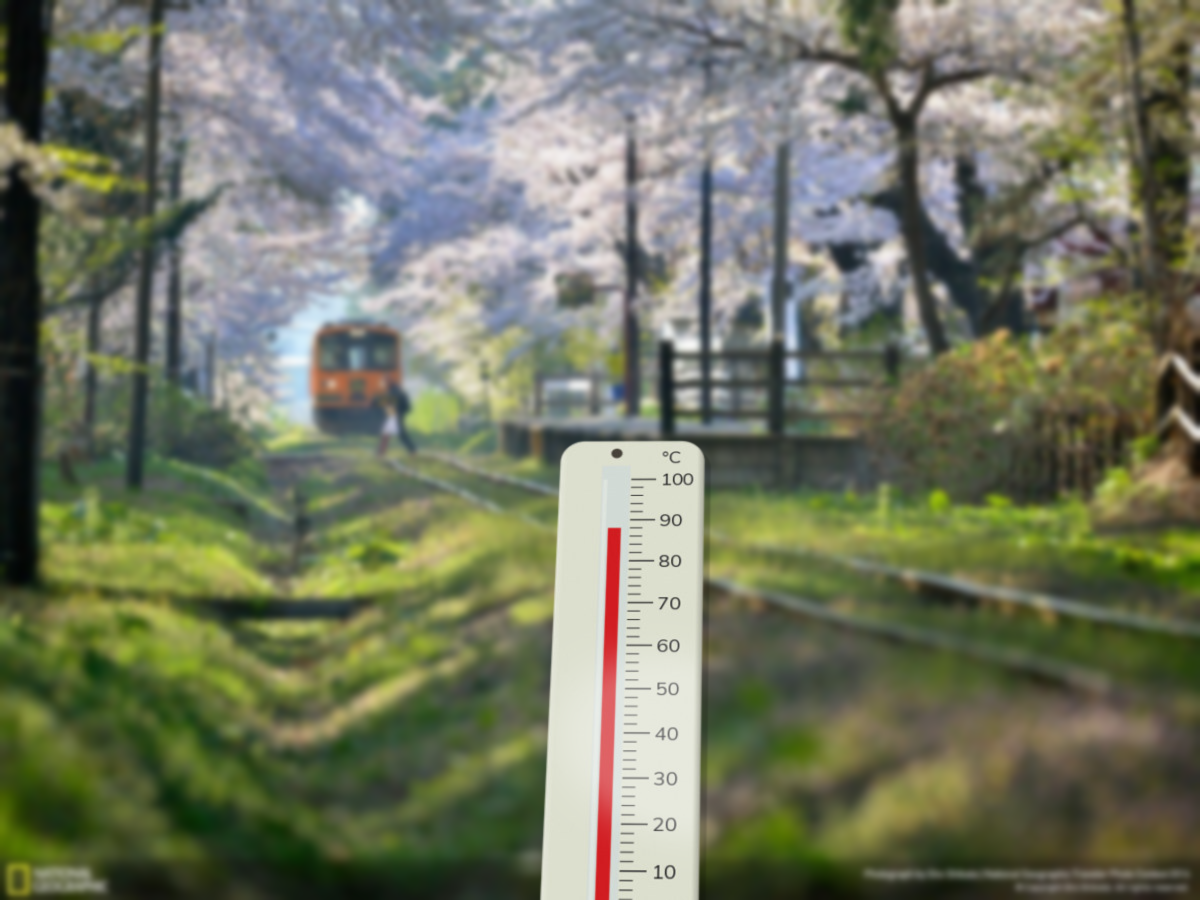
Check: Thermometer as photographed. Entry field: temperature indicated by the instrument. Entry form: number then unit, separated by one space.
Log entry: 88 °C
